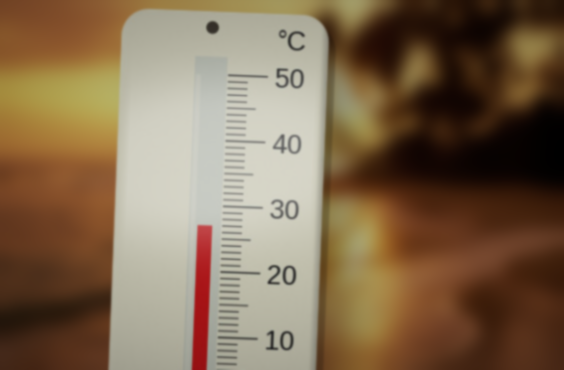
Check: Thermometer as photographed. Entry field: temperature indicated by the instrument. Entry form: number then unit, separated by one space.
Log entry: 27 °C
